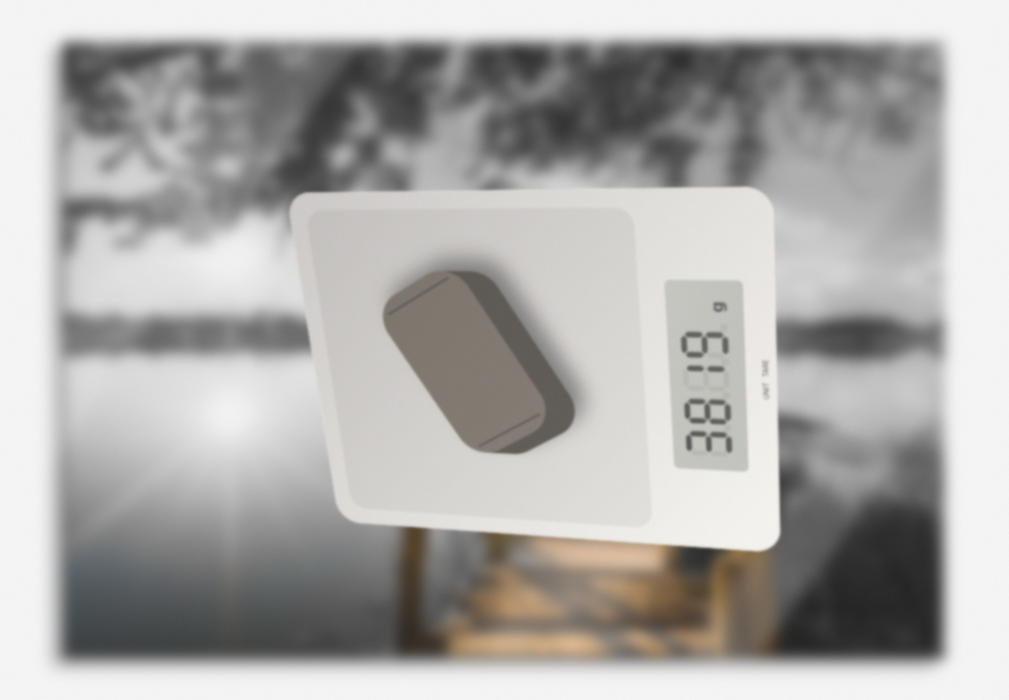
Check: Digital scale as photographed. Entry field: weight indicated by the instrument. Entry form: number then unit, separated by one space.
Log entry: 3819 g
